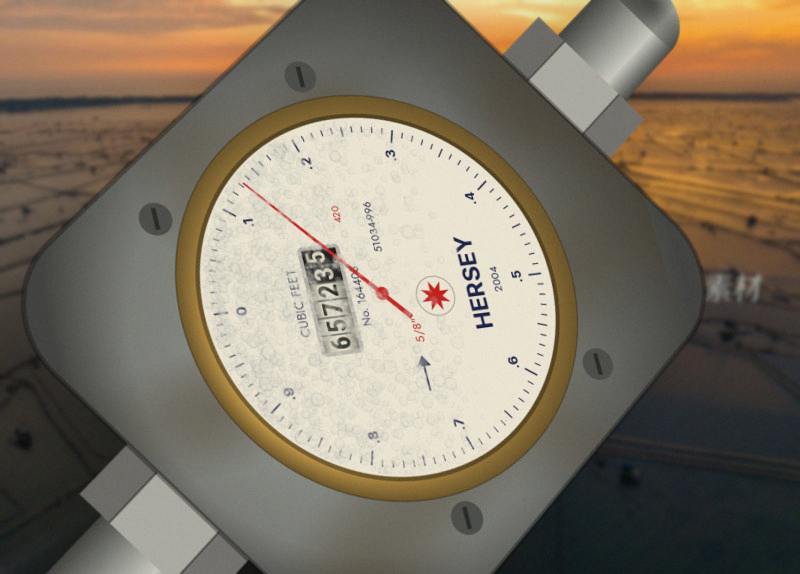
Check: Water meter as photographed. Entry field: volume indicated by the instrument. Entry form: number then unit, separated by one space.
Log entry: 657235.13 ft³
